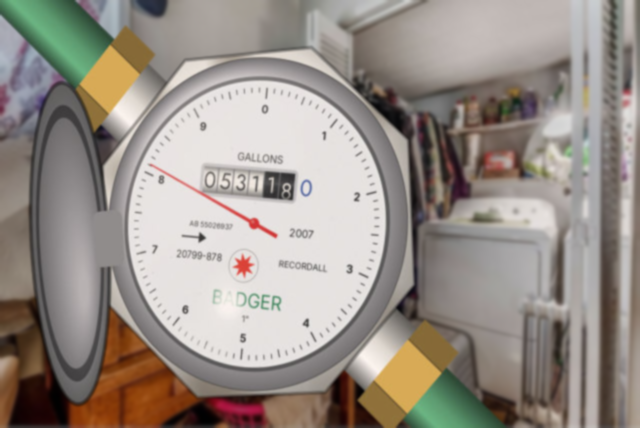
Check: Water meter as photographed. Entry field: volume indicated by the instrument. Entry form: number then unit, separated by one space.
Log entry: 531178.1 gal
